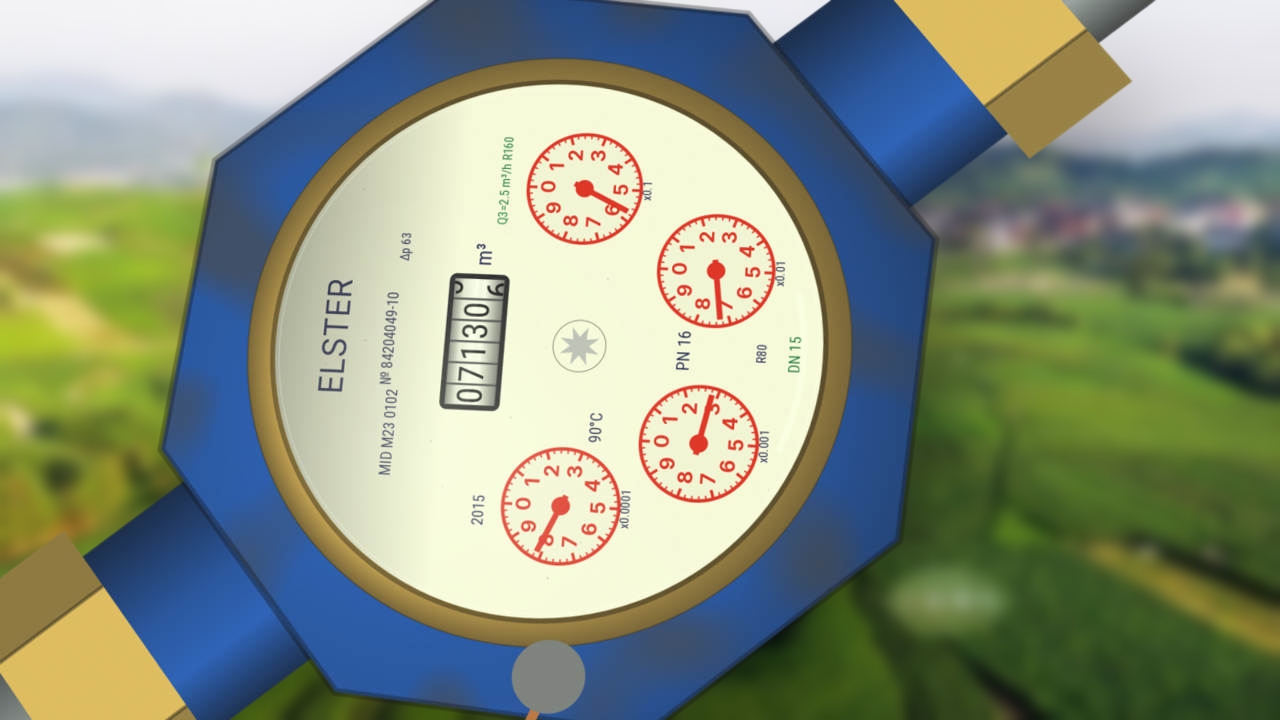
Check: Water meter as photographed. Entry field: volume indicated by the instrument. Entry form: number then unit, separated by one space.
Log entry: 71305.5728 m³
